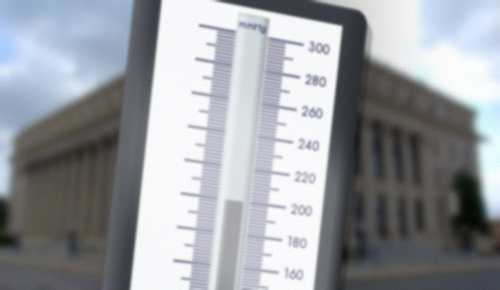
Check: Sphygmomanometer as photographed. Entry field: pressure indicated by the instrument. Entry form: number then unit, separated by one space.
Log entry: 200 mmHg
